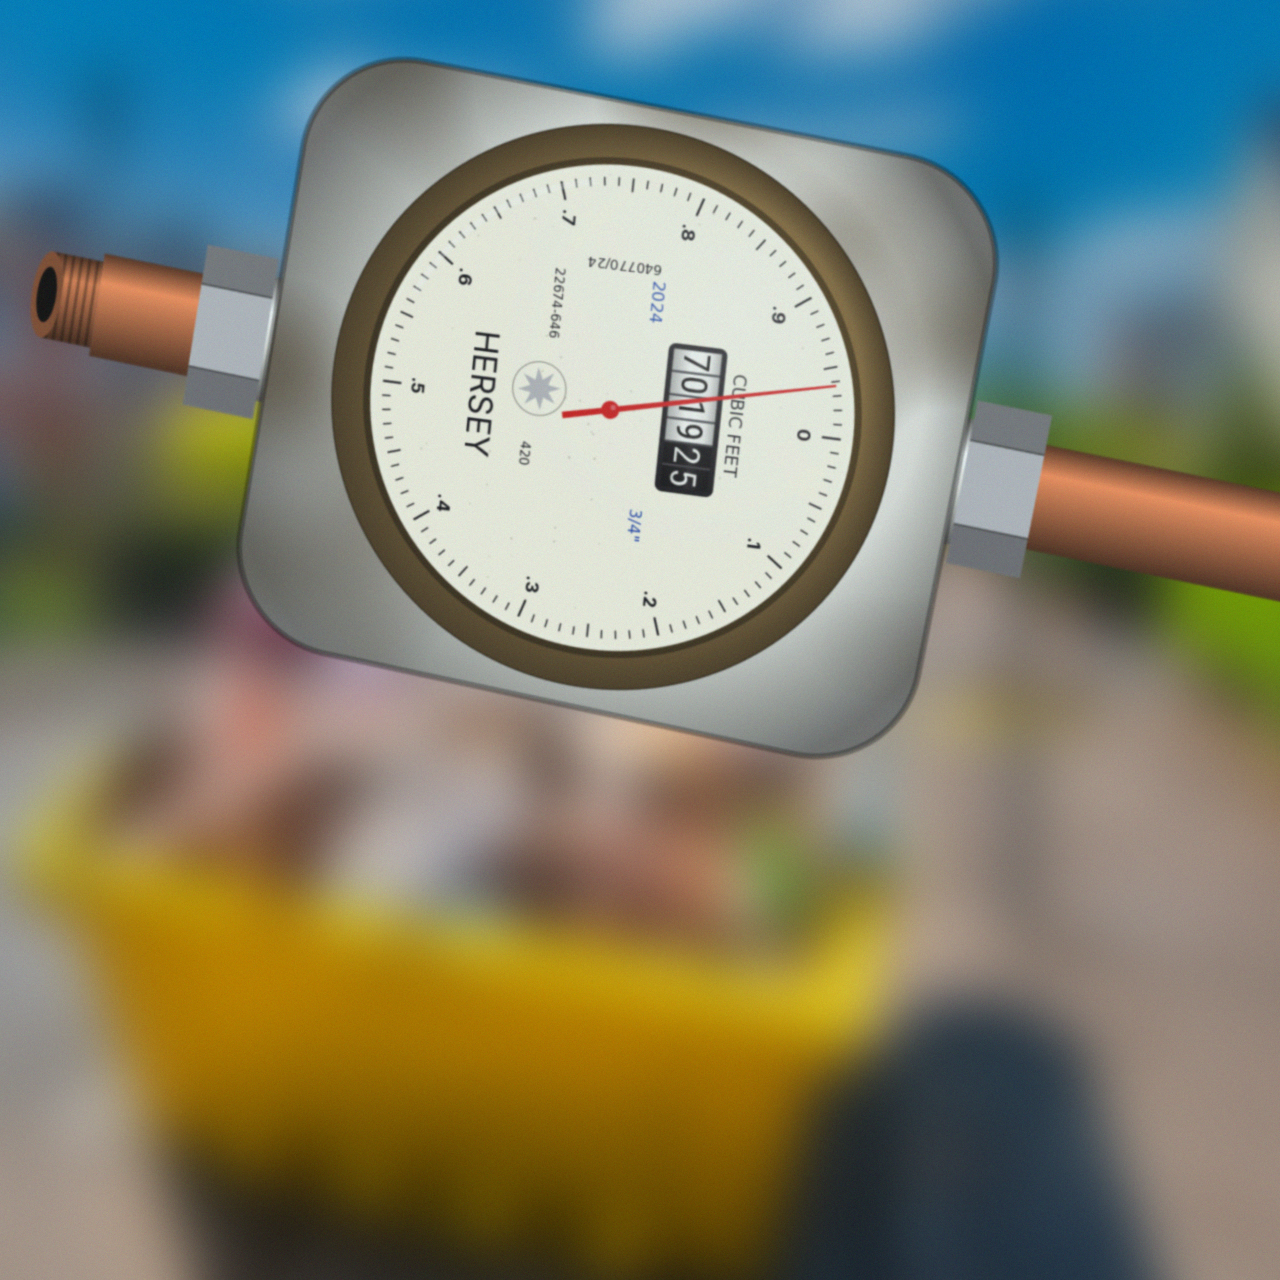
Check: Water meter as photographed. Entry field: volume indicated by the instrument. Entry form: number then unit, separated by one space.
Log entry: 701924.96 ft³
